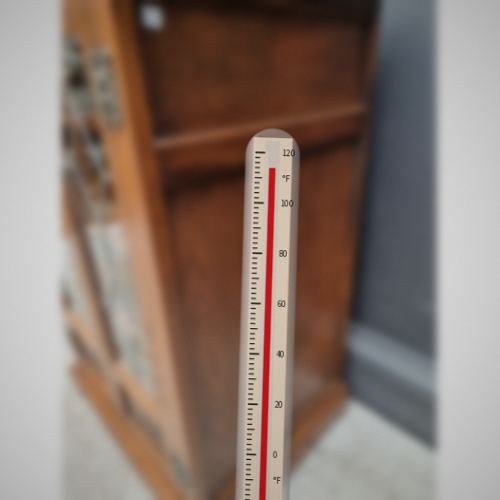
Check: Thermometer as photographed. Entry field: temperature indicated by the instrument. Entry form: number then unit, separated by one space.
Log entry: 114 °F
